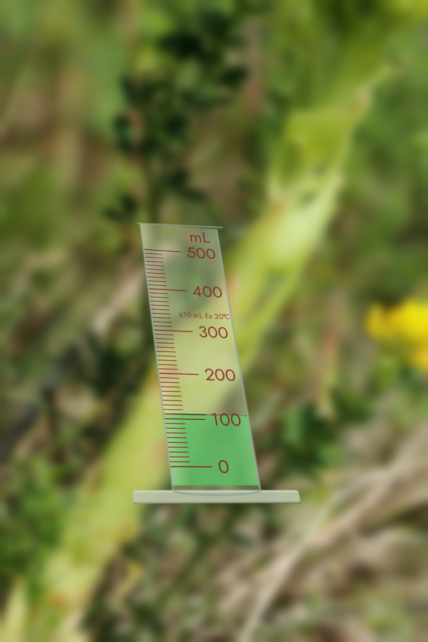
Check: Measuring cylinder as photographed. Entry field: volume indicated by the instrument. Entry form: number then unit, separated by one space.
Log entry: 110 mL
